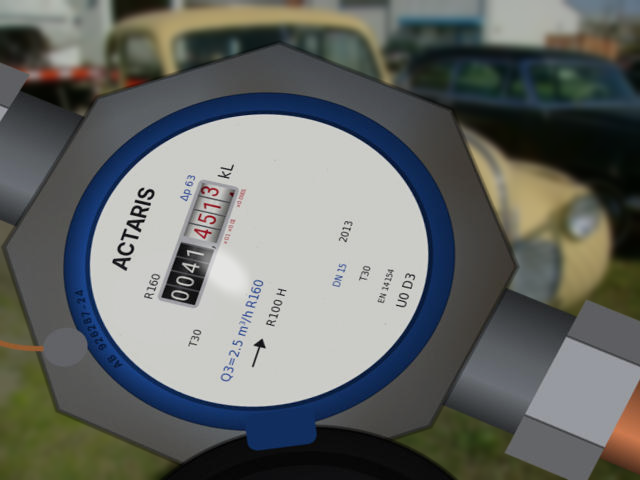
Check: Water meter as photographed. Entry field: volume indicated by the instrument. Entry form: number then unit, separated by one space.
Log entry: 41.4513 kL
